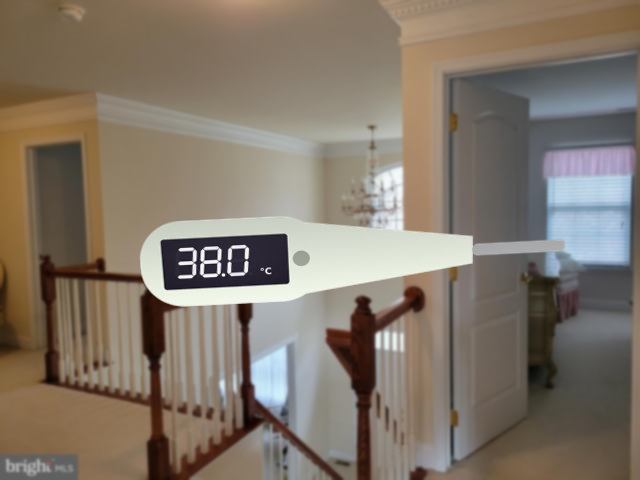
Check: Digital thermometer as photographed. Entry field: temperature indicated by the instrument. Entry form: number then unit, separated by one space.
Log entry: 38.0 °C
